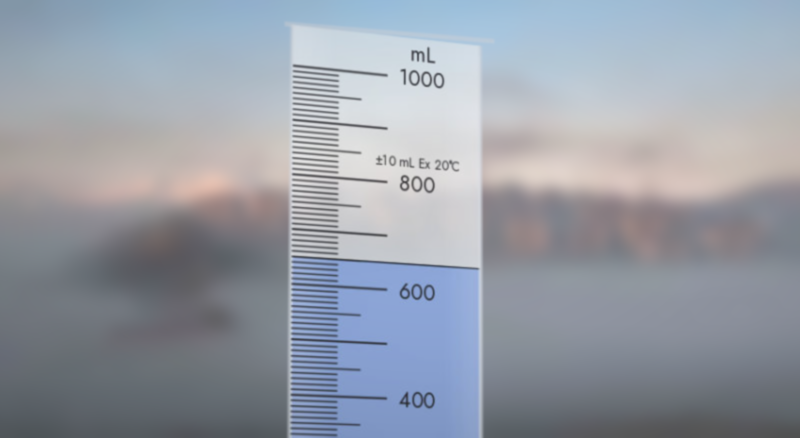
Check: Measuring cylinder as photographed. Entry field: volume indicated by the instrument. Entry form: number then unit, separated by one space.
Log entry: 650 mL
